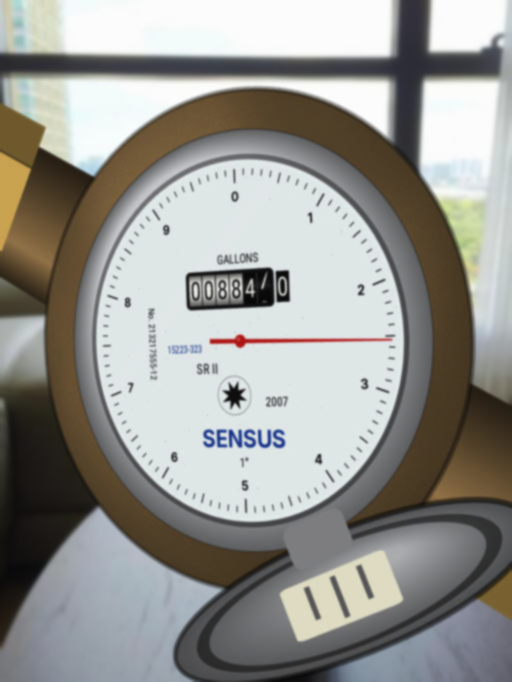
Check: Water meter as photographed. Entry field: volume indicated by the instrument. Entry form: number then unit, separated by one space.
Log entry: 88472.5 gal
